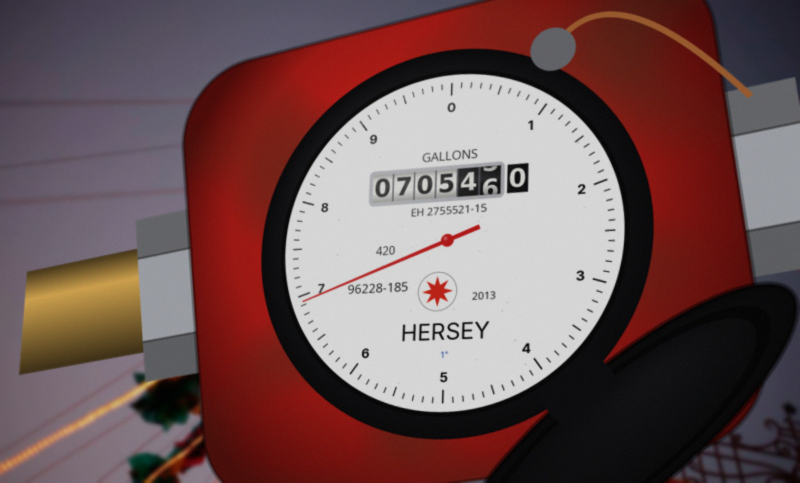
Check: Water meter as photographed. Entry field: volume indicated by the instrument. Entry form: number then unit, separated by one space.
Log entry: 705456.9 gal
